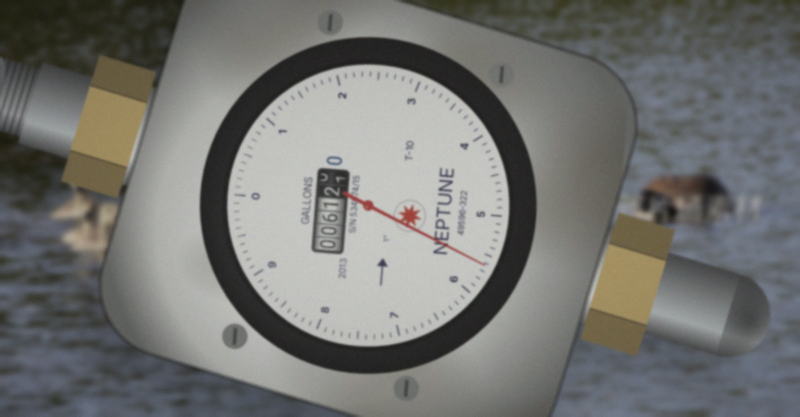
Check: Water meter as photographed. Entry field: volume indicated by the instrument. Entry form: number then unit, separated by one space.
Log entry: 61205.6 gal
